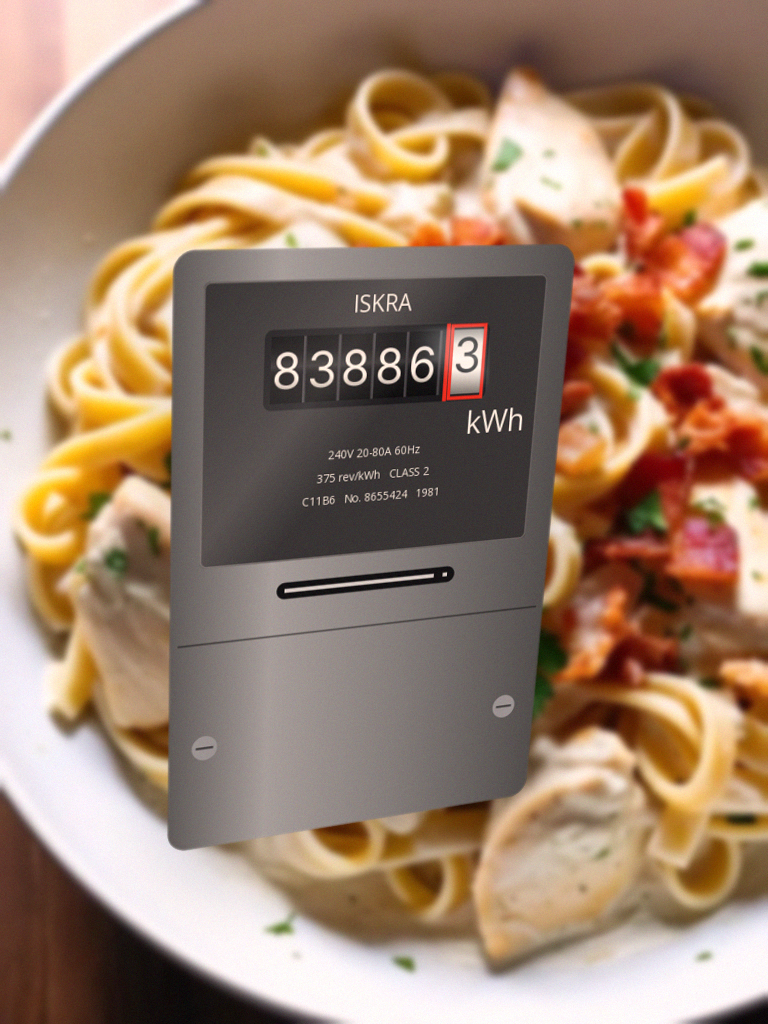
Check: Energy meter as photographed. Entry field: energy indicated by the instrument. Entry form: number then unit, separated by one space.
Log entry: 83886.3 kWh
